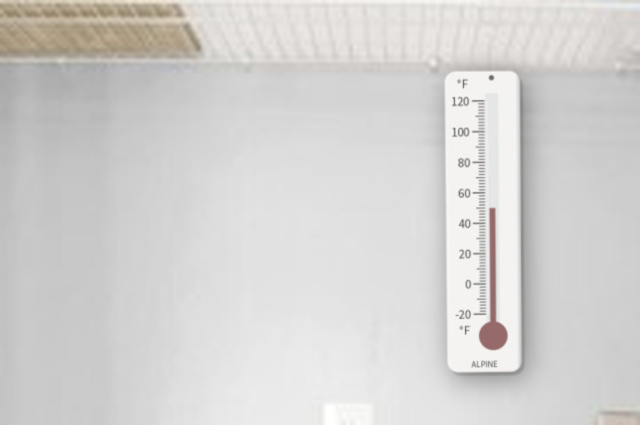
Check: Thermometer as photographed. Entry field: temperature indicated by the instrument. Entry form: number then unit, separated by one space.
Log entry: 50 °F
